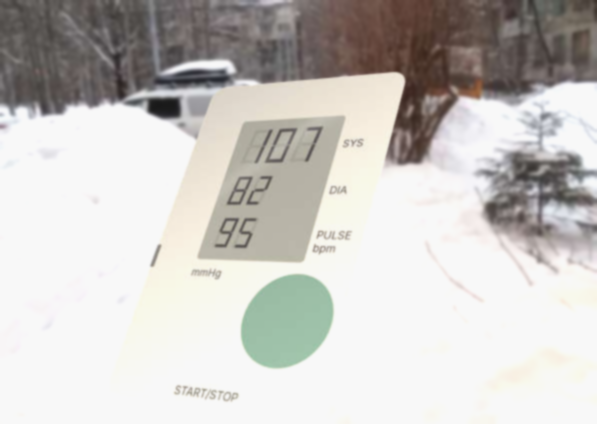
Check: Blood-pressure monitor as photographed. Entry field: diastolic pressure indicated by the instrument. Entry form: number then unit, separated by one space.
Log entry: 82 mmHg
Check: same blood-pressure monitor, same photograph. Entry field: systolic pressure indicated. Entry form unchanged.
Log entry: 107 mmHg
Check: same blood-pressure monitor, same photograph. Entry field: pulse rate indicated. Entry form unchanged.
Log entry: 95 bpm
